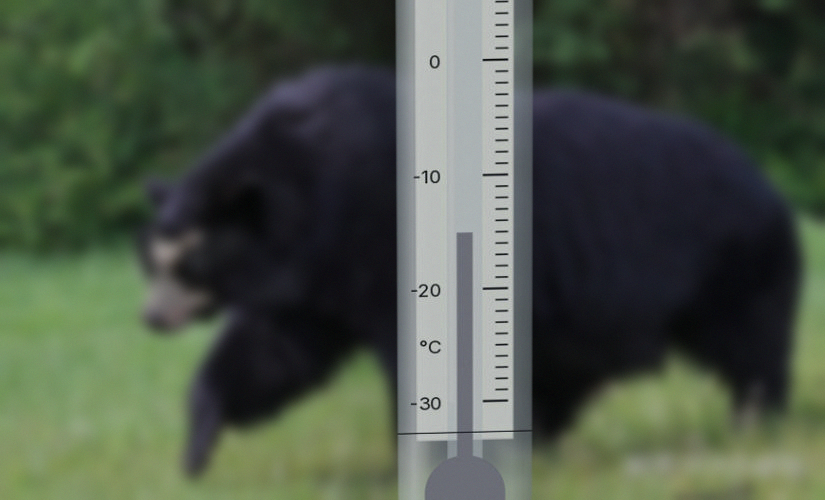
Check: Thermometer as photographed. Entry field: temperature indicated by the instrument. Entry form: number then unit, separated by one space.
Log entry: -15 °C
